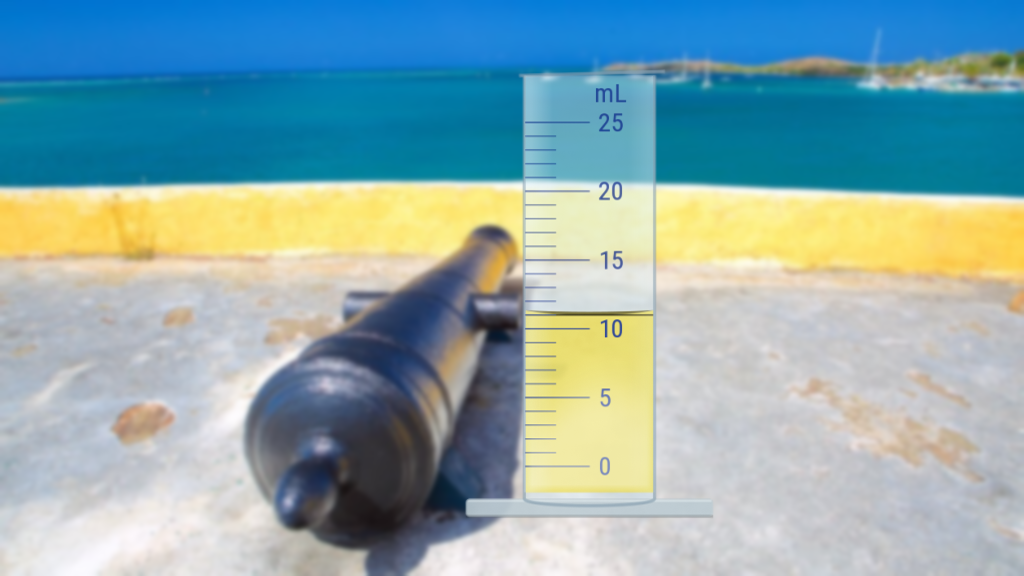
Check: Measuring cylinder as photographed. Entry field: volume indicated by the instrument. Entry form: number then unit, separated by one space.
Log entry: 11 mL
